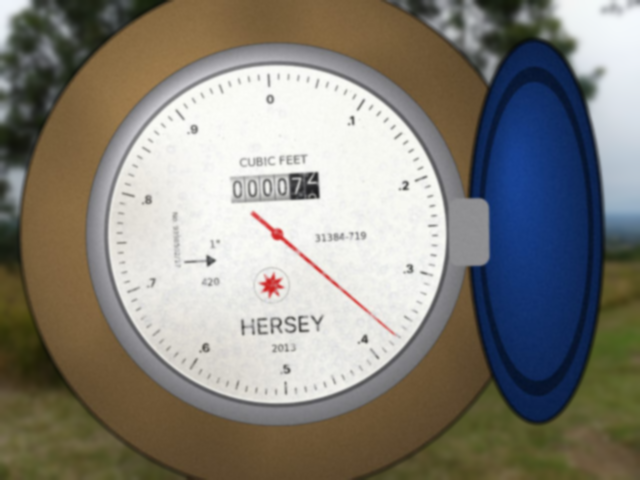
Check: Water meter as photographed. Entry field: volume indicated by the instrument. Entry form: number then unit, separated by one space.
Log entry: 72.37 ft³
